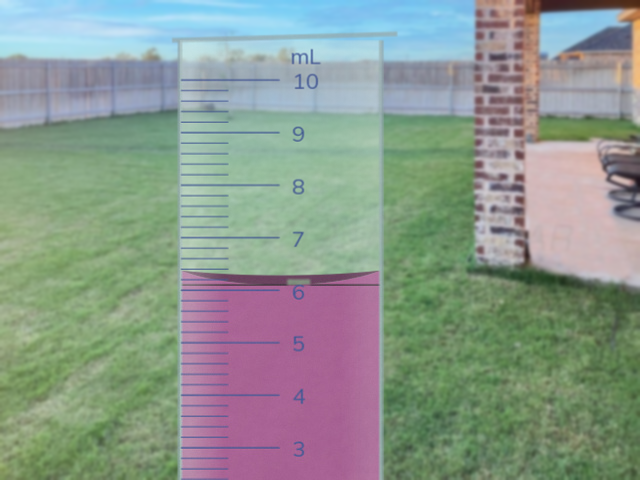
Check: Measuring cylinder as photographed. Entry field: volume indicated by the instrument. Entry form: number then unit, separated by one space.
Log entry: 6.1 mL
